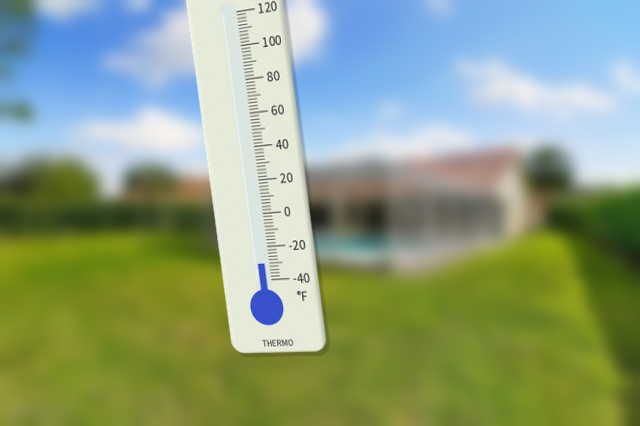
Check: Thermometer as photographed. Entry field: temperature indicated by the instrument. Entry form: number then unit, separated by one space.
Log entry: -30 °F
